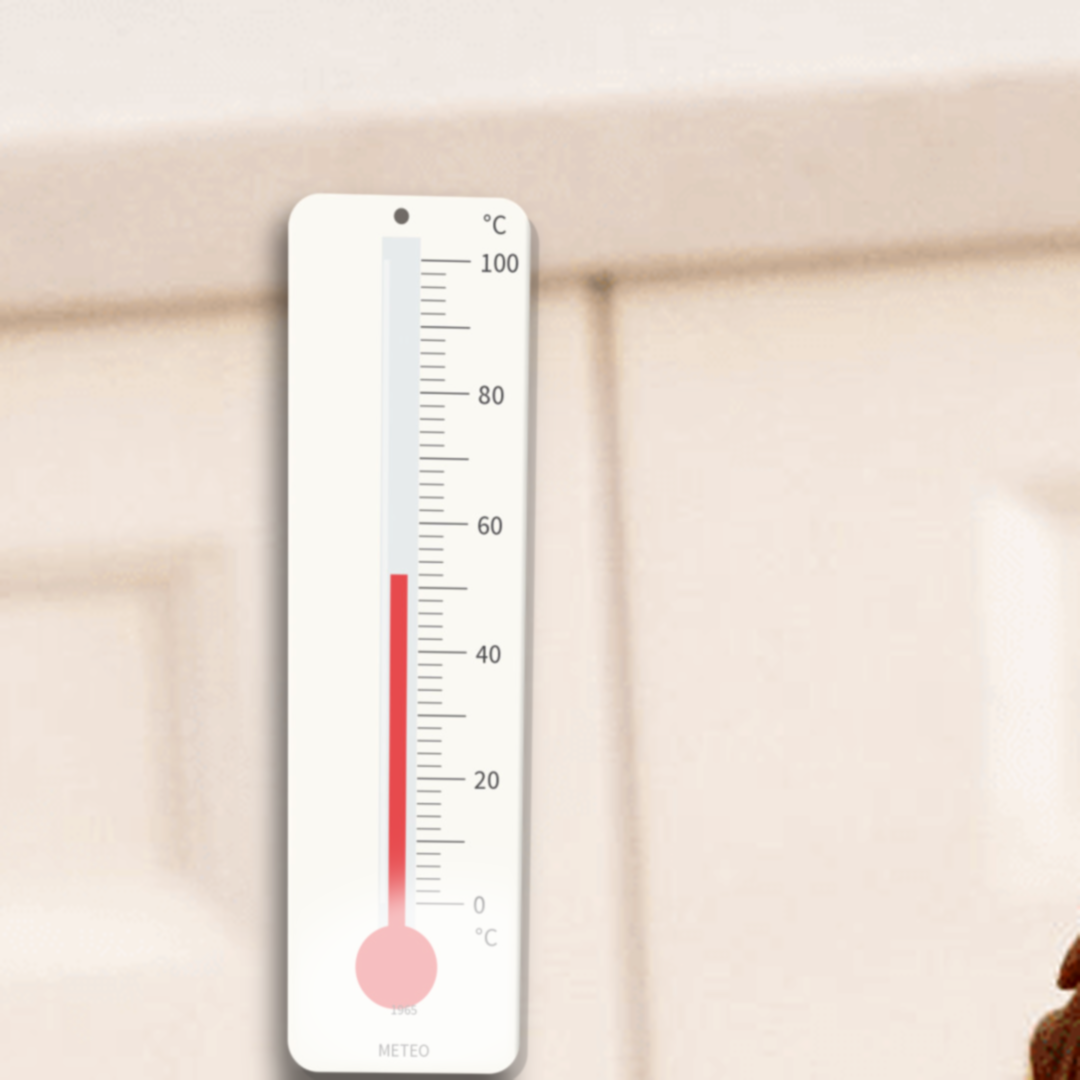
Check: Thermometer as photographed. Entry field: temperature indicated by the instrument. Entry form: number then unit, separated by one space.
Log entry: 52 °C
